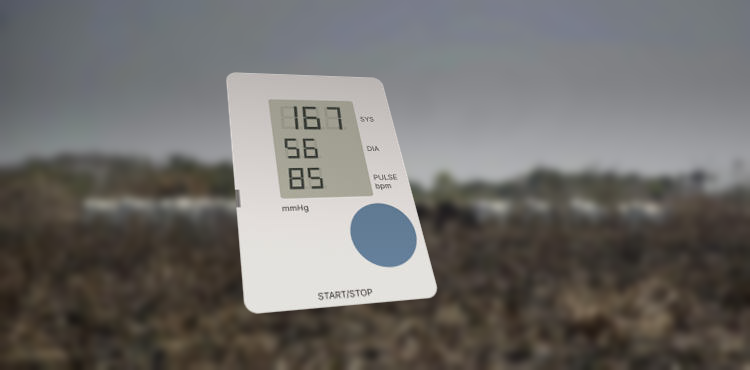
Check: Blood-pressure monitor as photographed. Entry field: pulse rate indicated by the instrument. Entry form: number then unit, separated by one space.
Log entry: 85 bpm
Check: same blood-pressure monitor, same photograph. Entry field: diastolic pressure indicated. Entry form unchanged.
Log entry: 56 mmHg
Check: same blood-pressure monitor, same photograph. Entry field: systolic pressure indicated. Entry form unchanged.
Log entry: 167 mmHg
